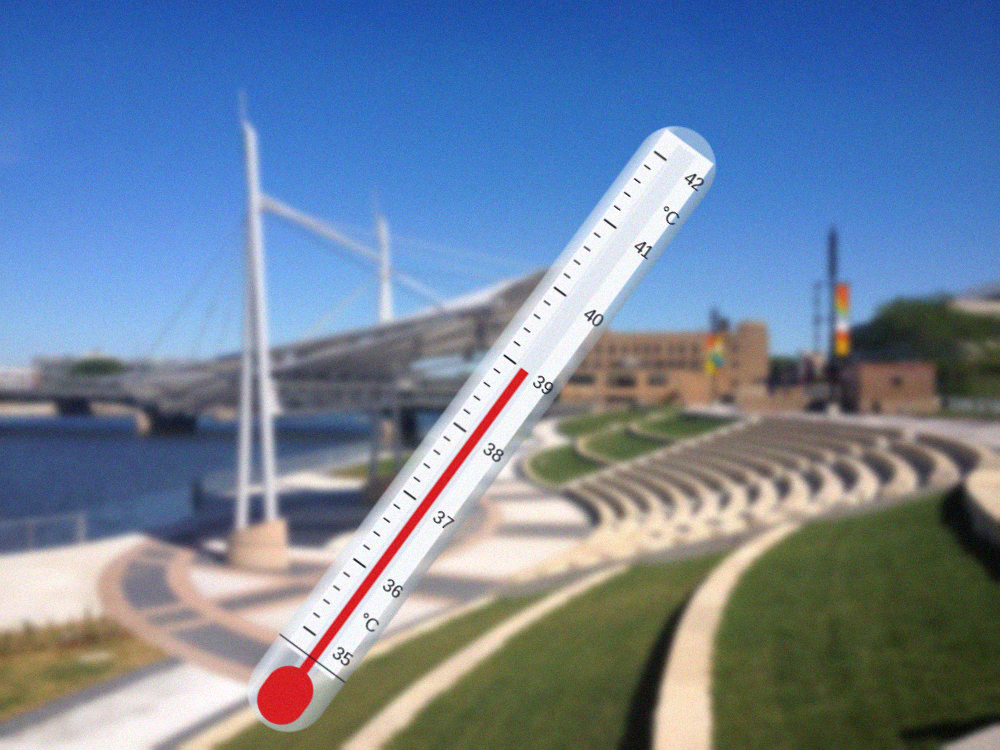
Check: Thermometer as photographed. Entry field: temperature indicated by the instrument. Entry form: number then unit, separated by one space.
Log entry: 39 °C
